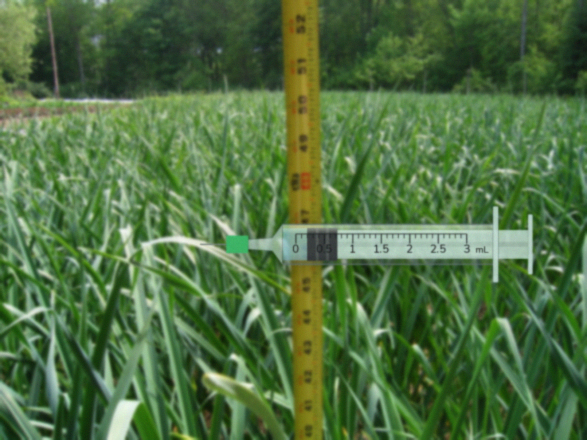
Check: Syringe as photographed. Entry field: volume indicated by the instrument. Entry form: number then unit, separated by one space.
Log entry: 0.2 mL
